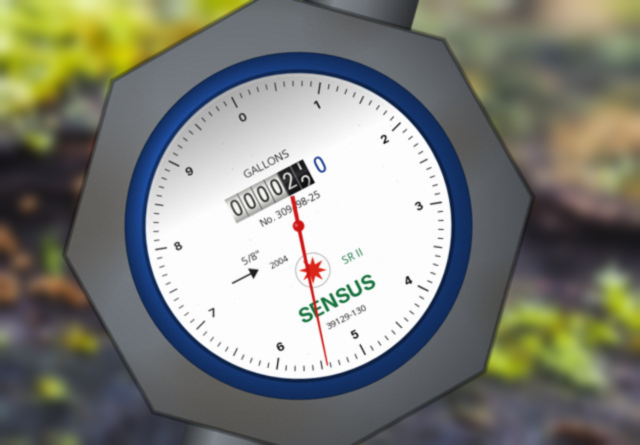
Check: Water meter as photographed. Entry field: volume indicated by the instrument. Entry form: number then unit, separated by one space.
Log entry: 215.4 gal
